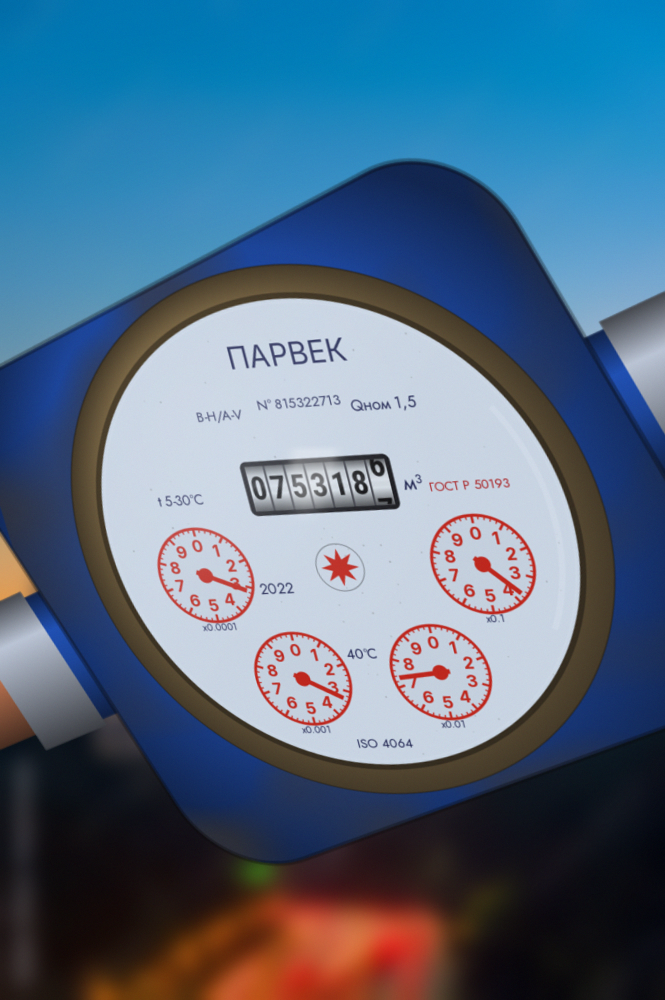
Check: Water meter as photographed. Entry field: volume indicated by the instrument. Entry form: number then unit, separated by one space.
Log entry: 753186.3733 m³
